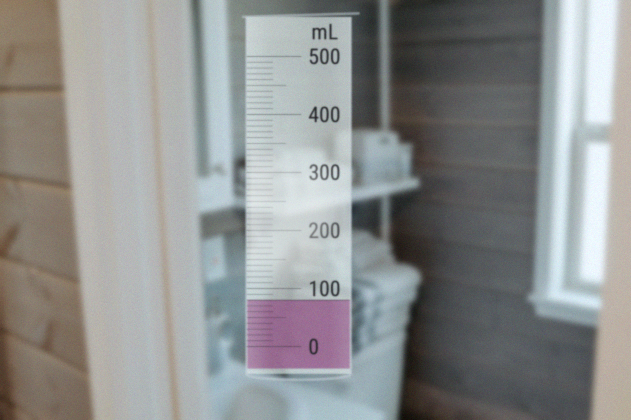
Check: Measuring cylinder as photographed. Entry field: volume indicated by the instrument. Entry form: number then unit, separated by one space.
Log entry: 80 mL
